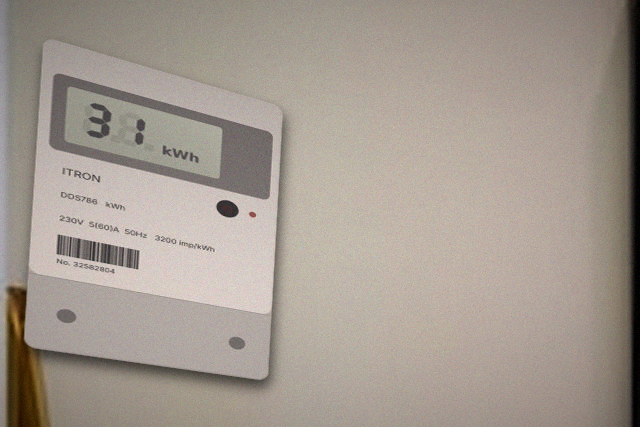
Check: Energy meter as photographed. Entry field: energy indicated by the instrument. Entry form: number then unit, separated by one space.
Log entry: 31 kWh
